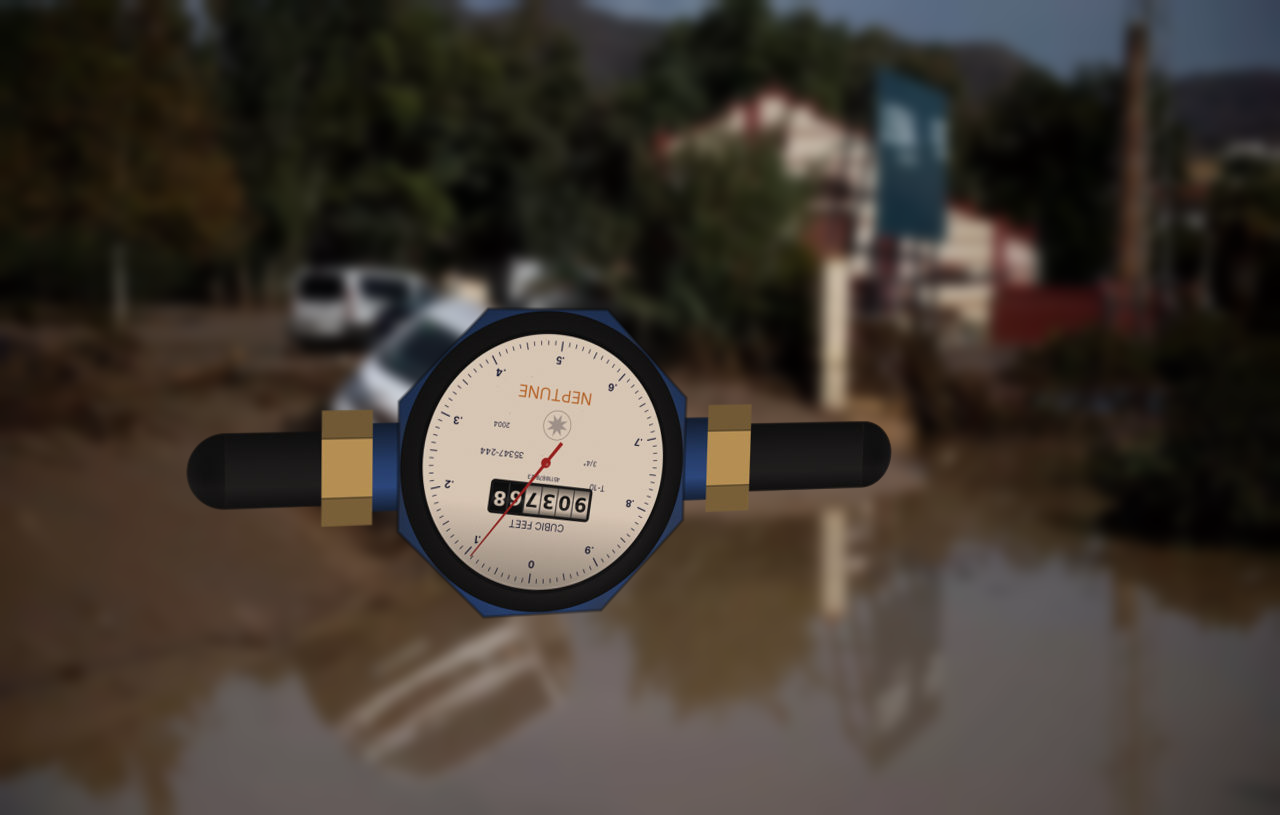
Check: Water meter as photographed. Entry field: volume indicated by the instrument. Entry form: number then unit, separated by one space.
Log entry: 903768.09 ft³
